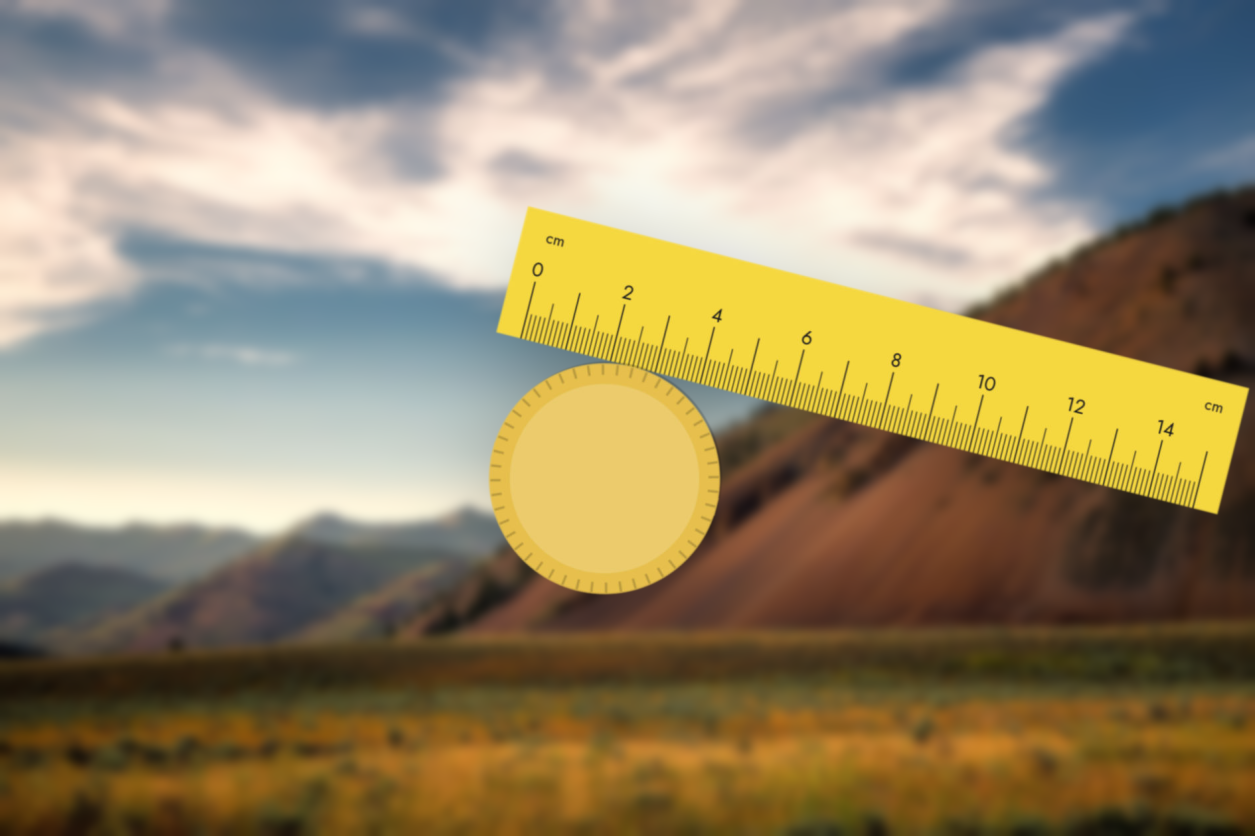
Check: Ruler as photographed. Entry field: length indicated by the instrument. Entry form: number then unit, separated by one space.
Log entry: 5 cm
